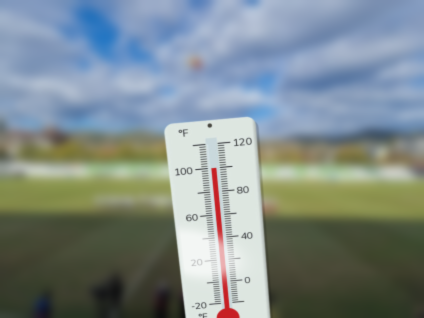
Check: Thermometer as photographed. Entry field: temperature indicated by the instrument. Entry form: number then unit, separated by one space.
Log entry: 100 °F
